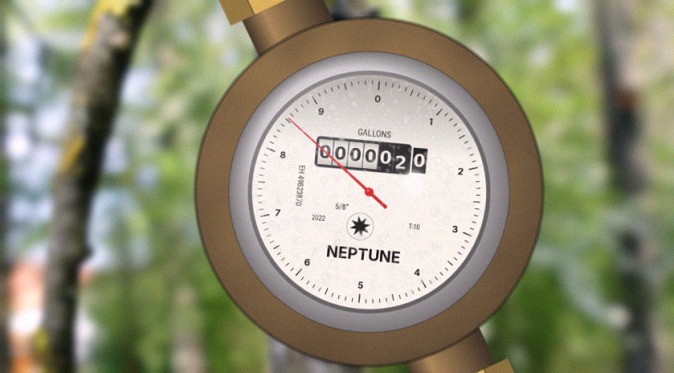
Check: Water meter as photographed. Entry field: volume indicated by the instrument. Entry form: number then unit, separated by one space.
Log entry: 18.5 gal
